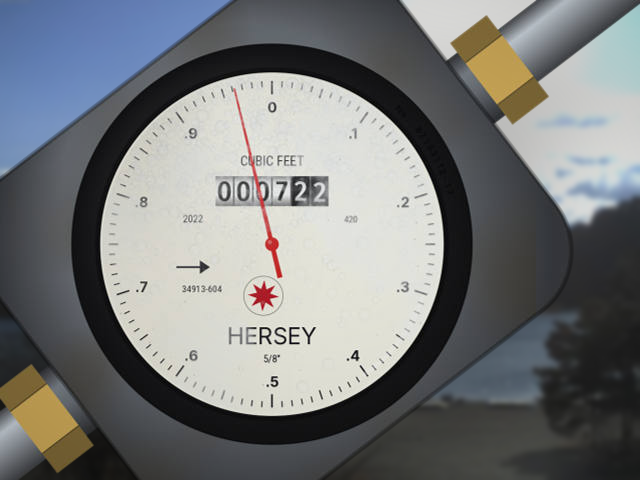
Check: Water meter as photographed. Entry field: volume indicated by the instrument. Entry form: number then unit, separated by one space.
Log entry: 721.96 ft³
